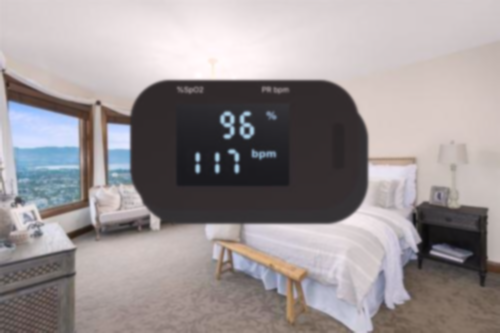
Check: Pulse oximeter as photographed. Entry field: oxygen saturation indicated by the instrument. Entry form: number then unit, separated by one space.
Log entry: 96 %
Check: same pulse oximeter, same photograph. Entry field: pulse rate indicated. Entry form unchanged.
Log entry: 117 bpm
